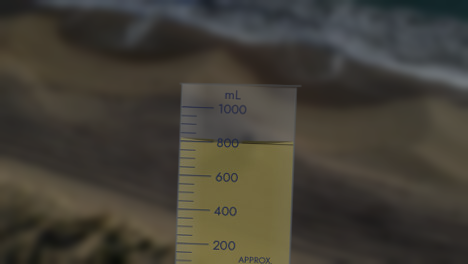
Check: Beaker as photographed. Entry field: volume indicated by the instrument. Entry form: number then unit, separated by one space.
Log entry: 800 mL
